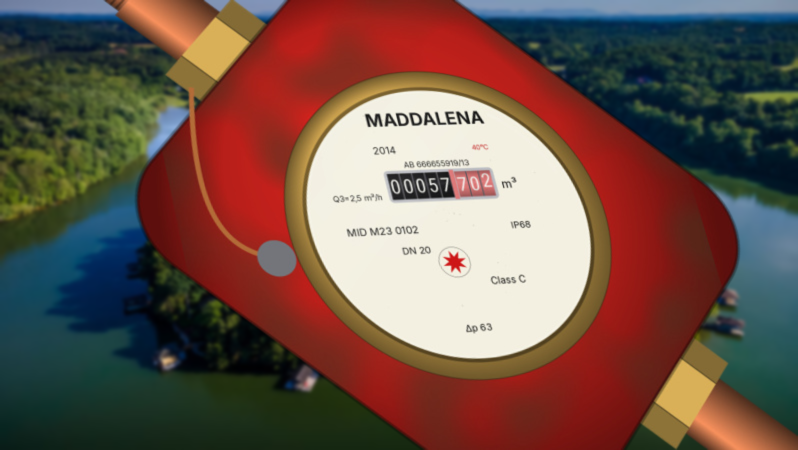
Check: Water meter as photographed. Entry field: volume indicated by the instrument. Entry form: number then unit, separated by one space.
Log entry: 57.702 m³
